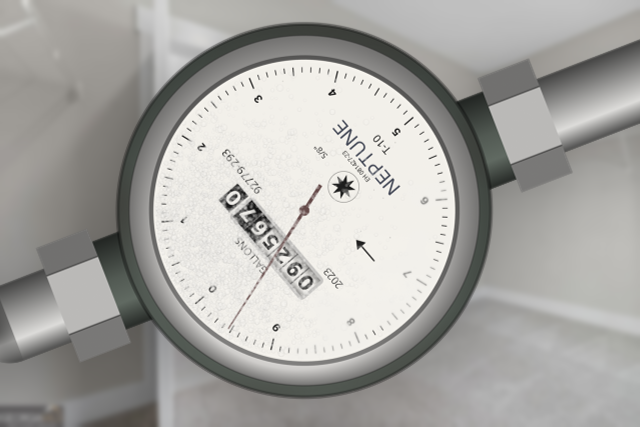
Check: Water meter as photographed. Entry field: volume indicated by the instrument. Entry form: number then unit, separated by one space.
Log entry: 925669.5 gal
